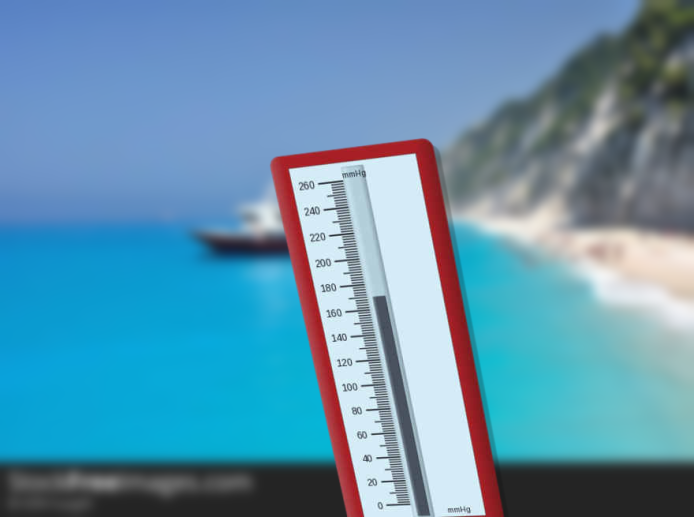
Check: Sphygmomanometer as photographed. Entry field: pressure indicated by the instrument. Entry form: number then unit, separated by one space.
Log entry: 170 mmHg
